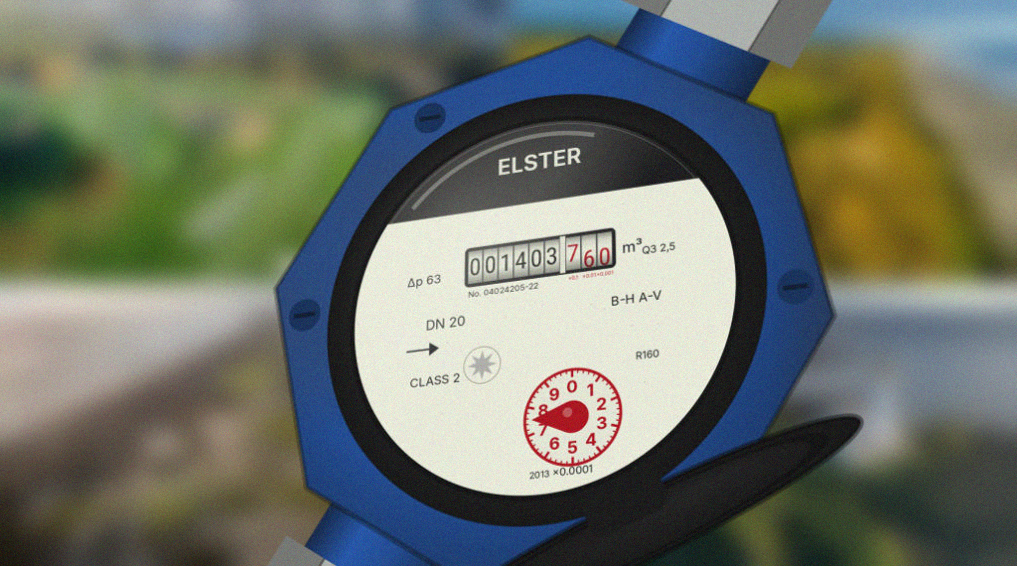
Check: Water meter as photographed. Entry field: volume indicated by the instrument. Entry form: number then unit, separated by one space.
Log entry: 1403.7597 m³
